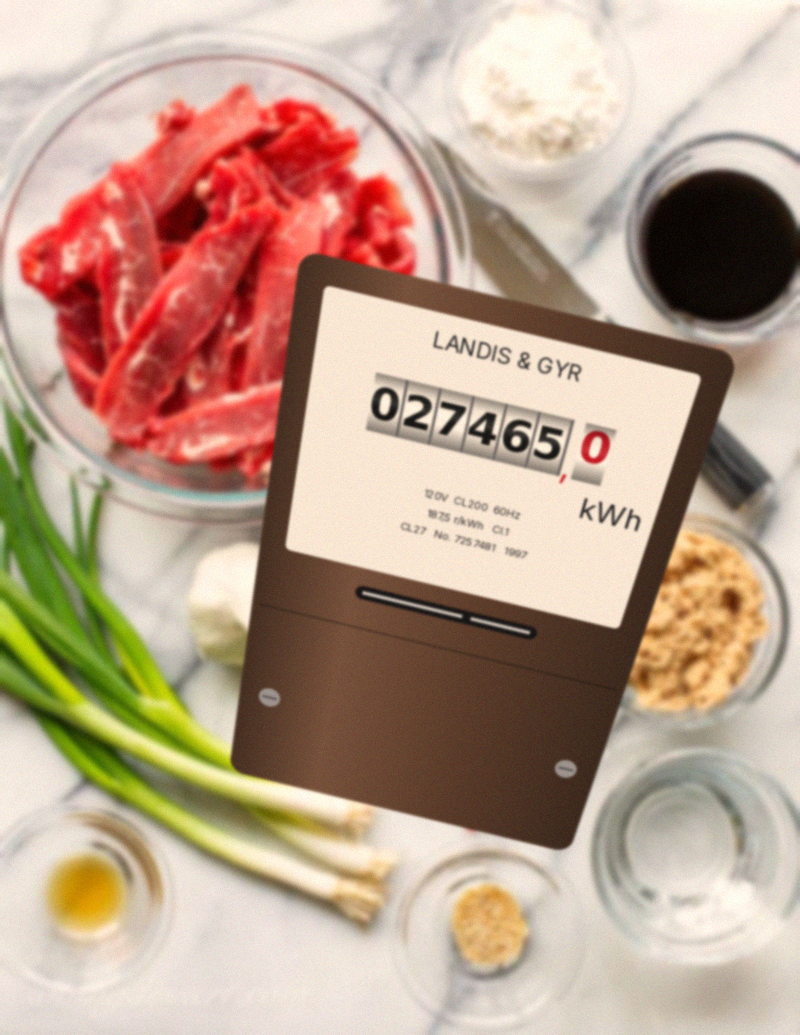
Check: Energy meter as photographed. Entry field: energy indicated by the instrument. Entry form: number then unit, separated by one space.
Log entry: 27465.0 kWh
